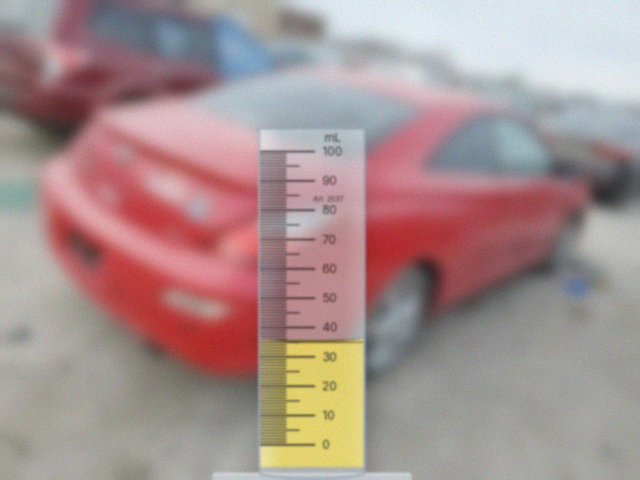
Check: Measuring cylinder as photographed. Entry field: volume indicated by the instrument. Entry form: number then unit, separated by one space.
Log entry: 35 mL
